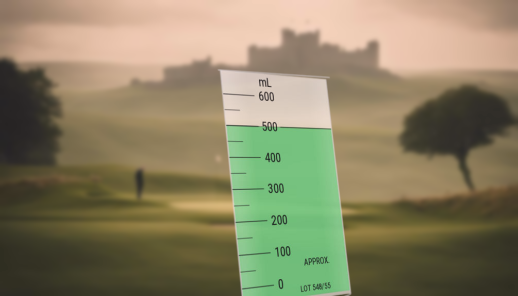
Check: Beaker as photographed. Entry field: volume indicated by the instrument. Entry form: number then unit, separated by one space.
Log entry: 500 mL
